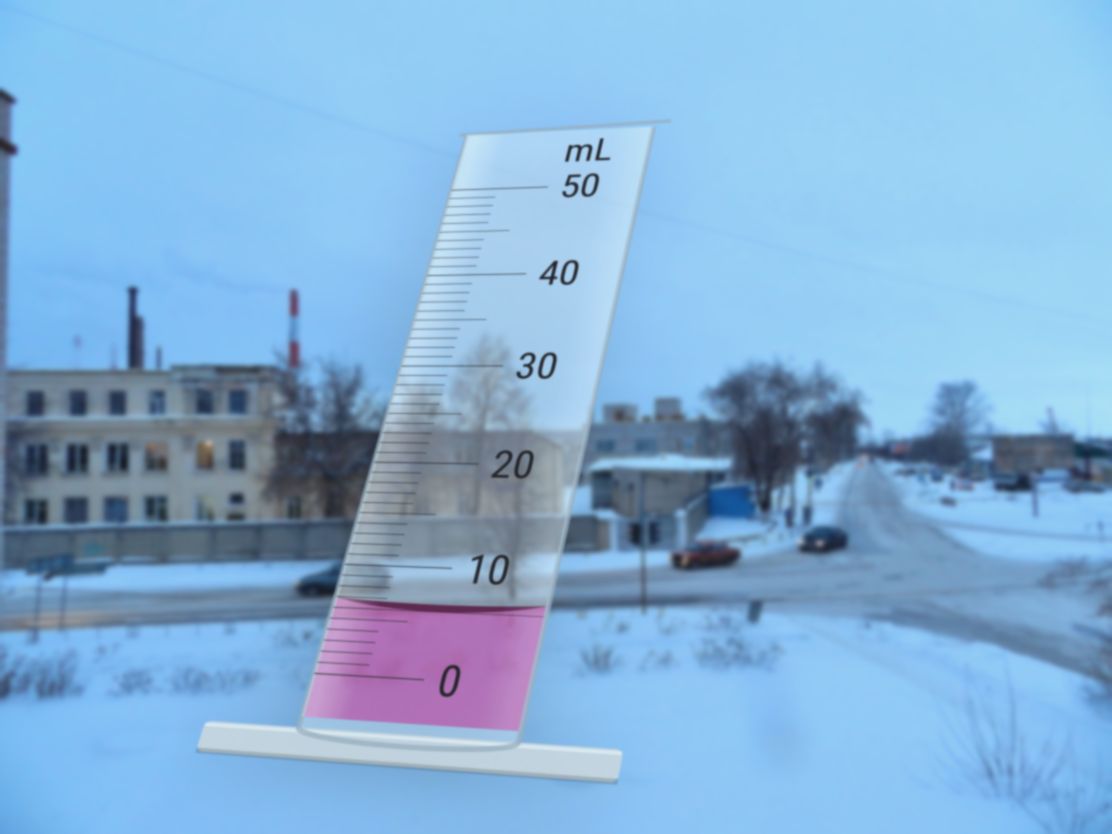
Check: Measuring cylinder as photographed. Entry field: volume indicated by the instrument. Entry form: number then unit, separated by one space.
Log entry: 6 mL
